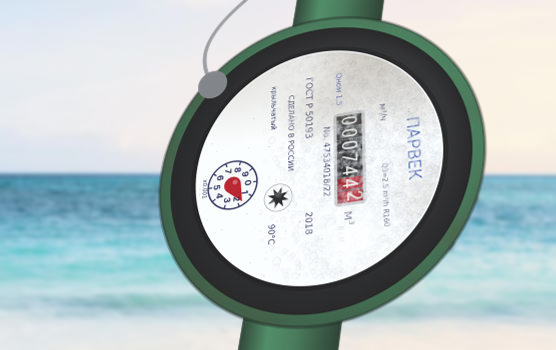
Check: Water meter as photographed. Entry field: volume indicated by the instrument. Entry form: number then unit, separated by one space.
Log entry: 74.421 m³
